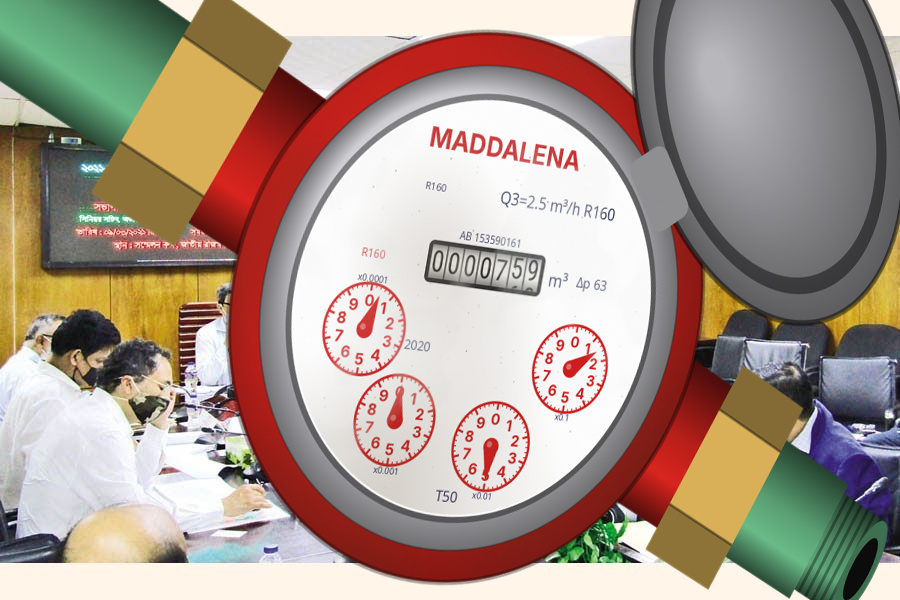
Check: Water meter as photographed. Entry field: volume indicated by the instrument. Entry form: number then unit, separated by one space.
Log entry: 759.1500 m³
